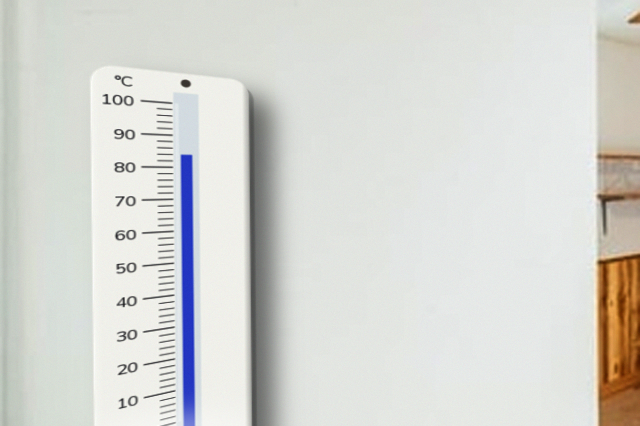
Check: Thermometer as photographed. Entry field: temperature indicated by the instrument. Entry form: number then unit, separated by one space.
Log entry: 84 °C
